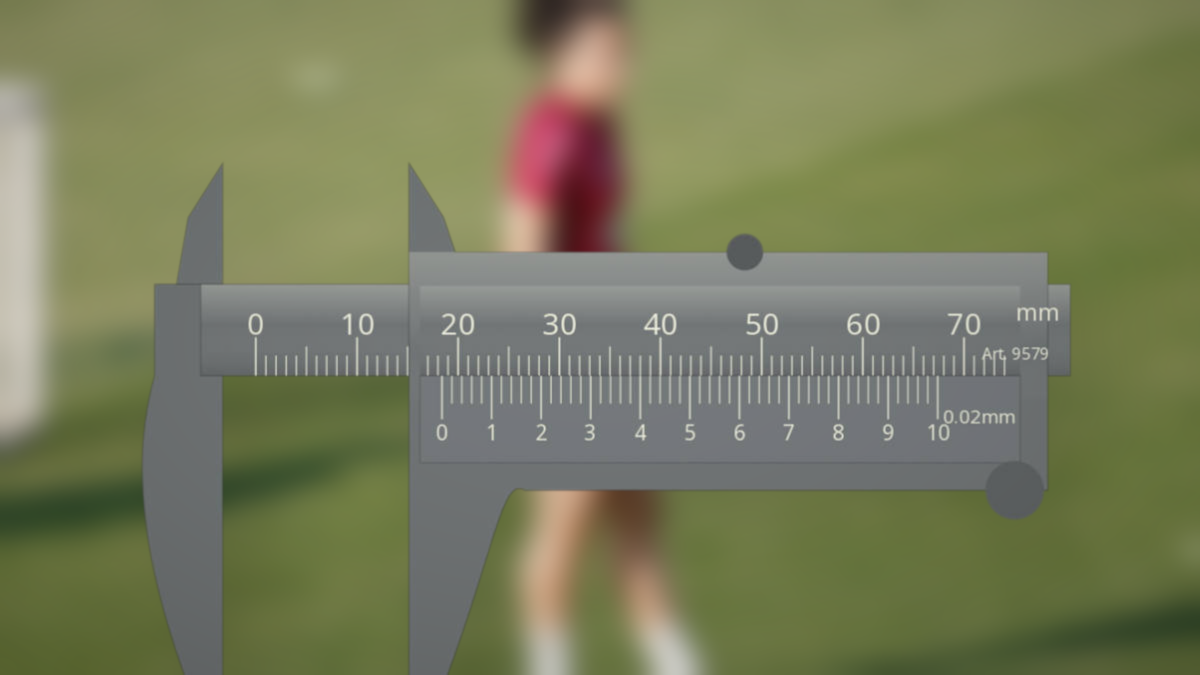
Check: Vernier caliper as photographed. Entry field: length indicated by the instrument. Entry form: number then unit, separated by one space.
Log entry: 18.4 mm
